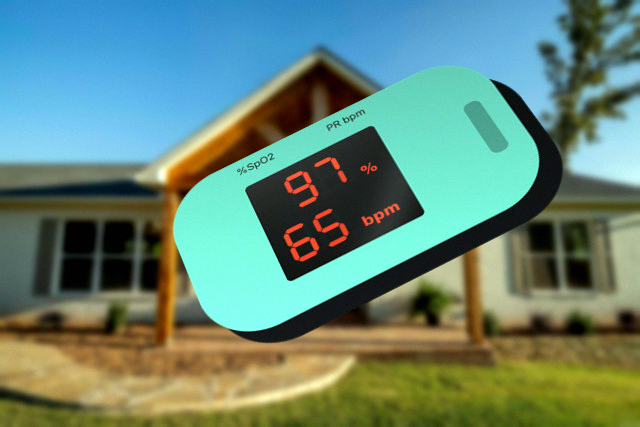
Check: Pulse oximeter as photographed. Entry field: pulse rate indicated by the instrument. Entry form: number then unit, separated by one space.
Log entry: 65 bpm
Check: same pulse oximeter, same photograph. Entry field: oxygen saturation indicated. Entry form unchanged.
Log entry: 97 %
